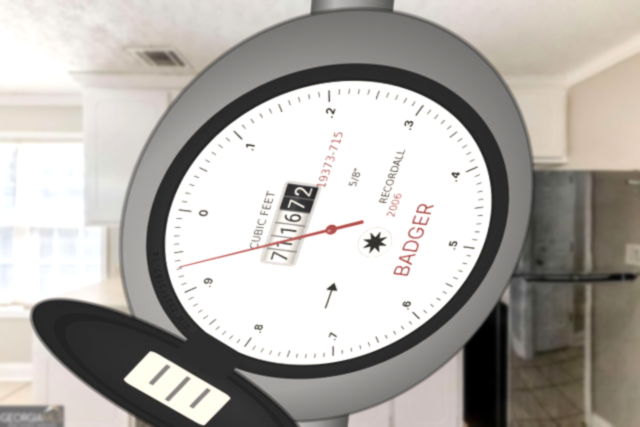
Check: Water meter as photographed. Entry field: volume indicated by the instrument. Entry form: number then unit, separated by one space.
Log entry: 711671.93 ft³
